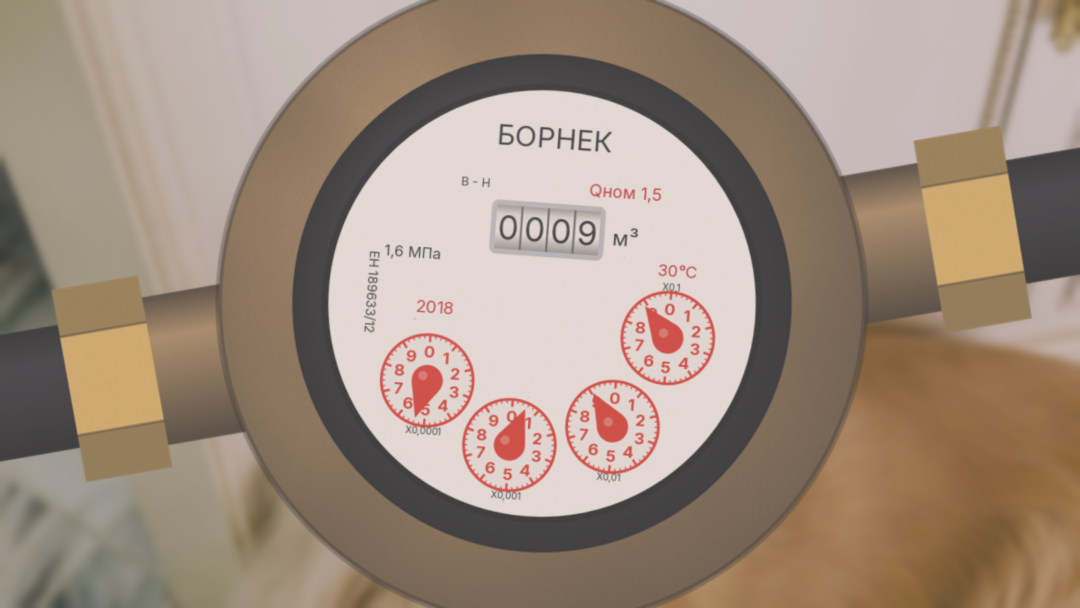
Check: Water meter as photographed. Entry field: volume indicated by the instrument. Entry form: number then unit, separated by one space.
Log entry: 9.8905 m³
